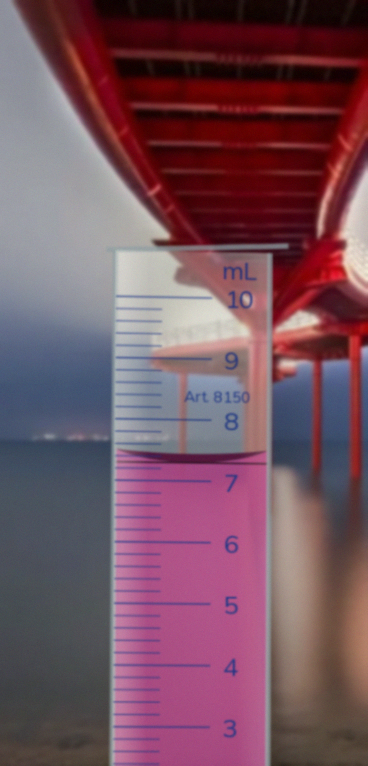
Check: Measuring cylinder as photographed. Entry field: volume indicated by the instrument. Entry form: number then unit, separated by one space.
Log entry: 7.3 mL
